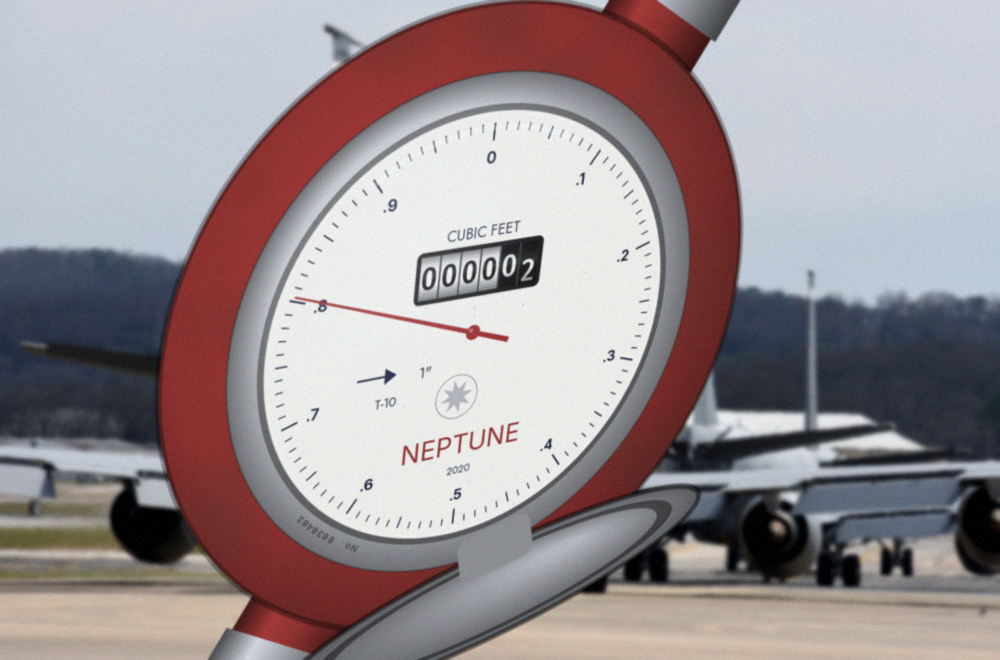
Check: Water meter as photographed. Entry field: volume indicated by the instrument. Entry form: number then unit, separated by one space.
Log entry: 1.80 ft³
